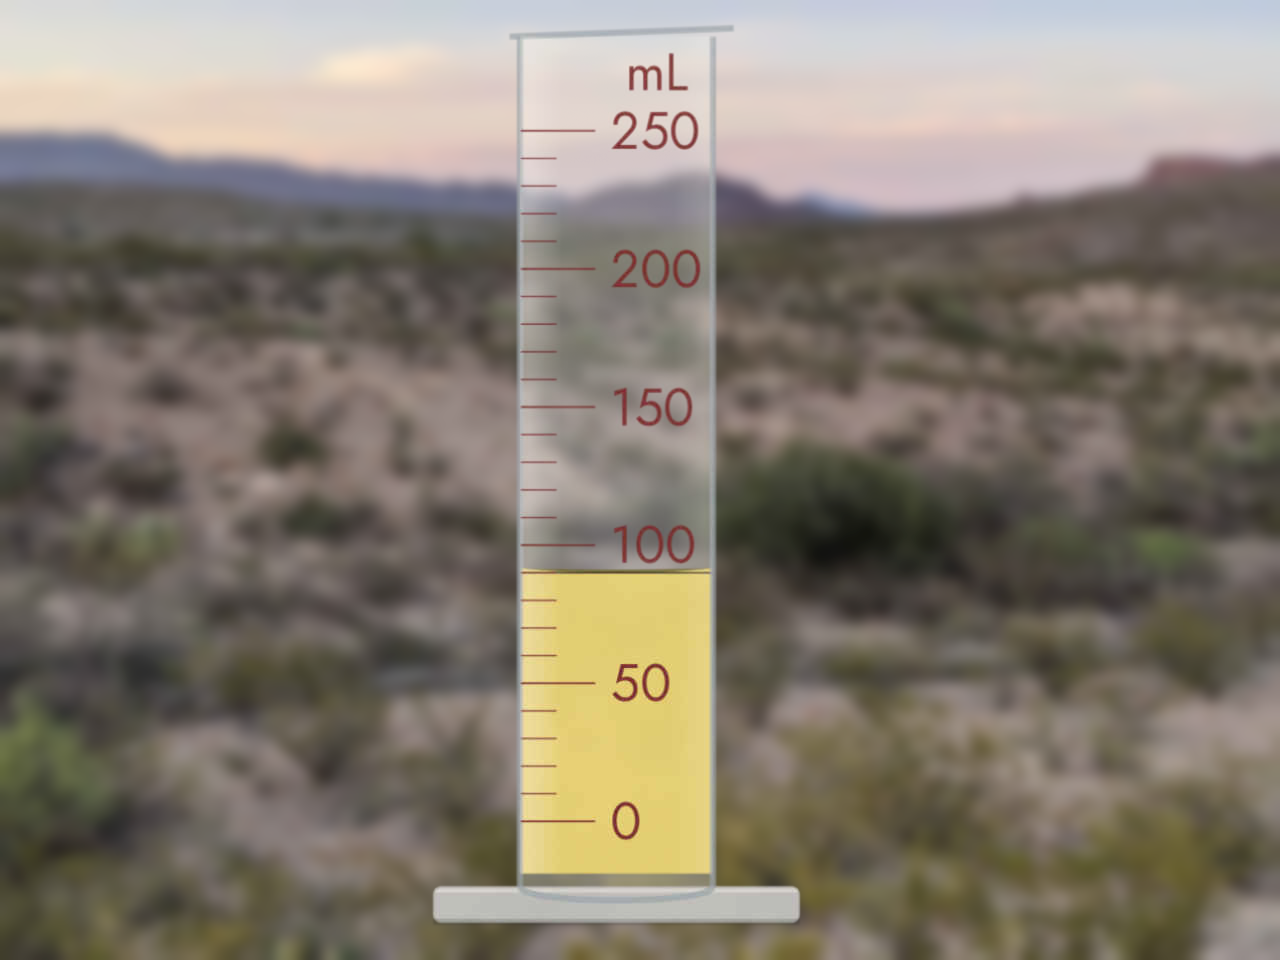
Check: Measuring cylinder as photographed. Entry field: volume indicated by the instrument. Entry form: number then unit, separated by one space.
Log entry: 90 mL
